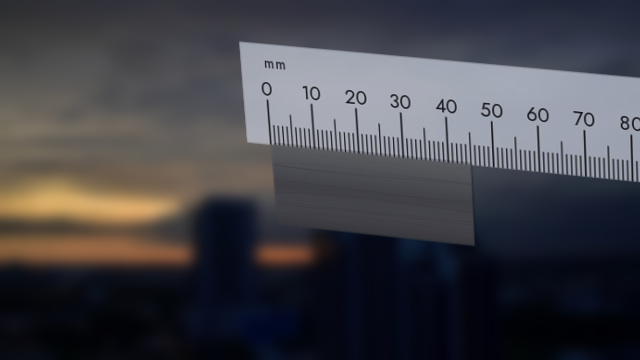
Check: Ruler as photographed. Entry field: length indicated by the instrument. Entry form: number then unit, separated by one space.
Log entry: 45 mm
